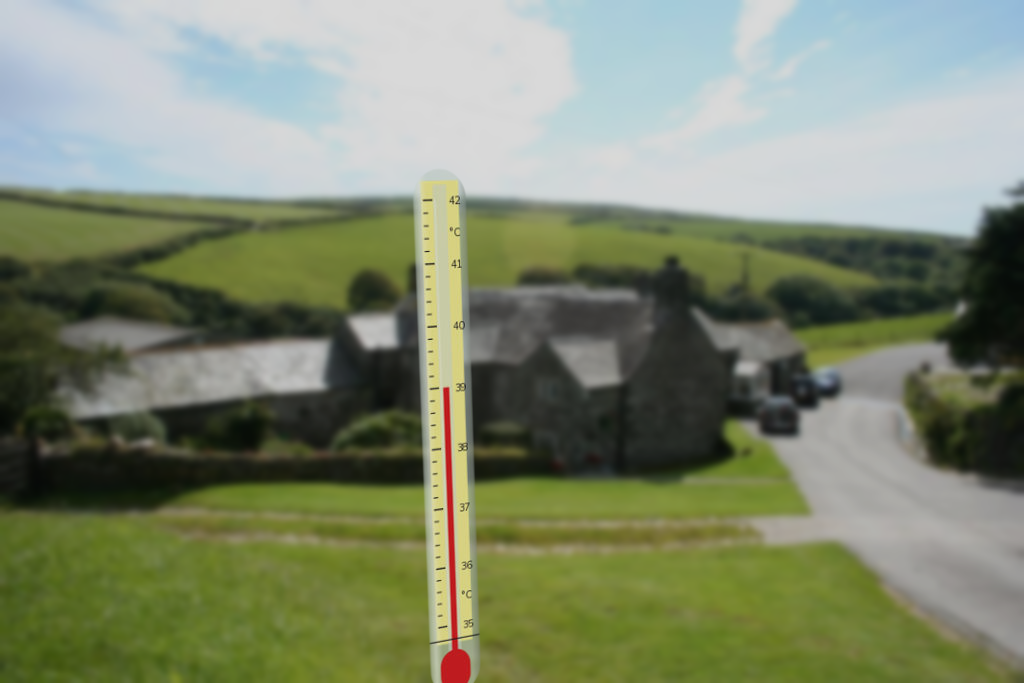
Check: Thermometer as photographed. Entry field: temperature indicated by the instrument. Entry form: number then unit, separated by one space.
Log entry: 39 °C
